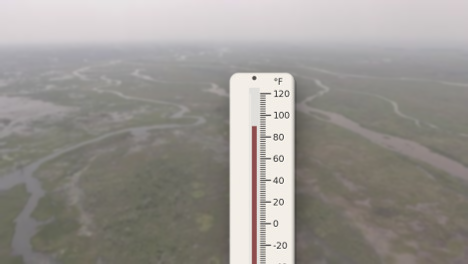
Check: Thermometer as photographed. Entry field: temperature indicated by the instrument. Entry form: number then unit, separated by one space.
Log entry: 90 °F
